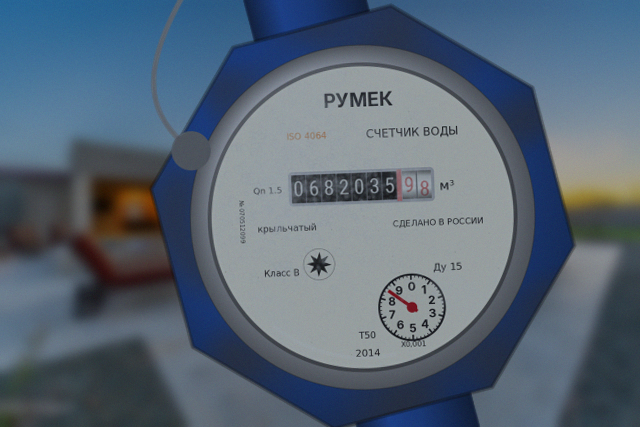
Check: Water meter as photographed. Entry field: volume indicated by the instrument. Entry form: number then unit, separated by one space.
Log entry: 682035.978 m³
